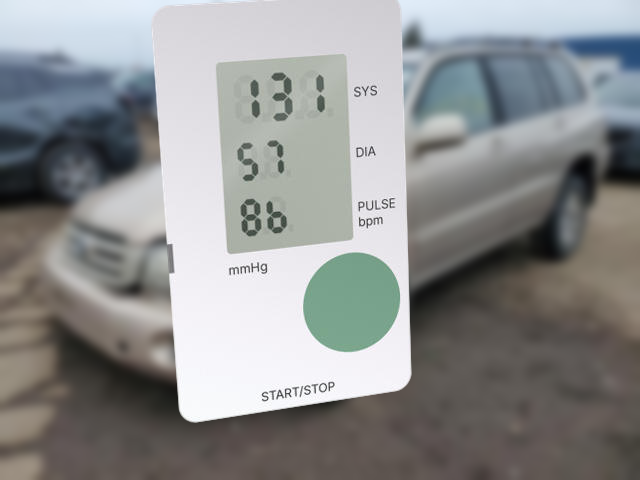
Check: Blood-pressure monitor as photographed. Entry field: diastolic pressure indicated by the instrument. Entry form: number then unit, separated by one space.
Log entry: 57 mmHg
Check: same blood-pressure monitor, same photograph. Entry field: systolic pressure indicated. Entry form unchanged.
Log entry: 131 mmHg
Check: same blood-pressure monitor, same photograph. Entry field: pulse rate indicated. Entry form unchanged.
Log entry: 86 bpm
